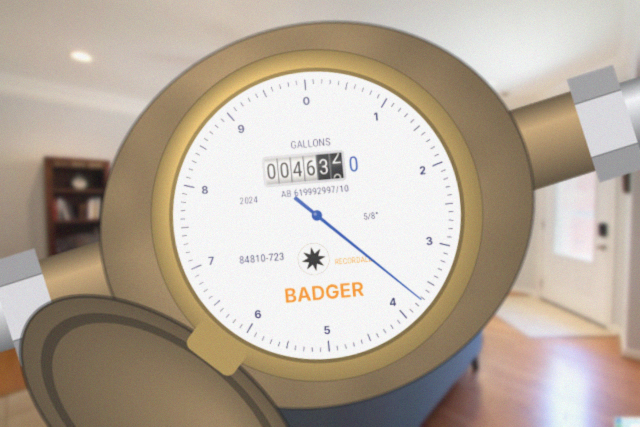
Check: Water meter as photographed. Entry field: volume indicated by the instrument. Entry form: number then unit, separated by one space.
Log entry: 46323.7 gal
